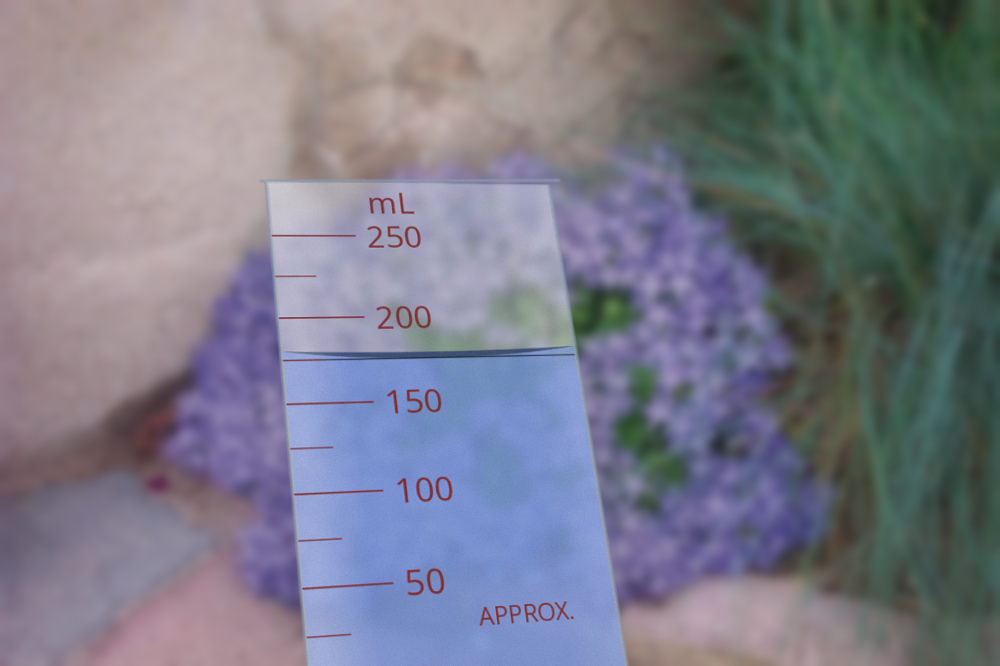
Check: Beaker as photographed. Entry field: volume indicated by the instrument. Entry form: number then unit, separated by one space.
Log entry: 175 mL
